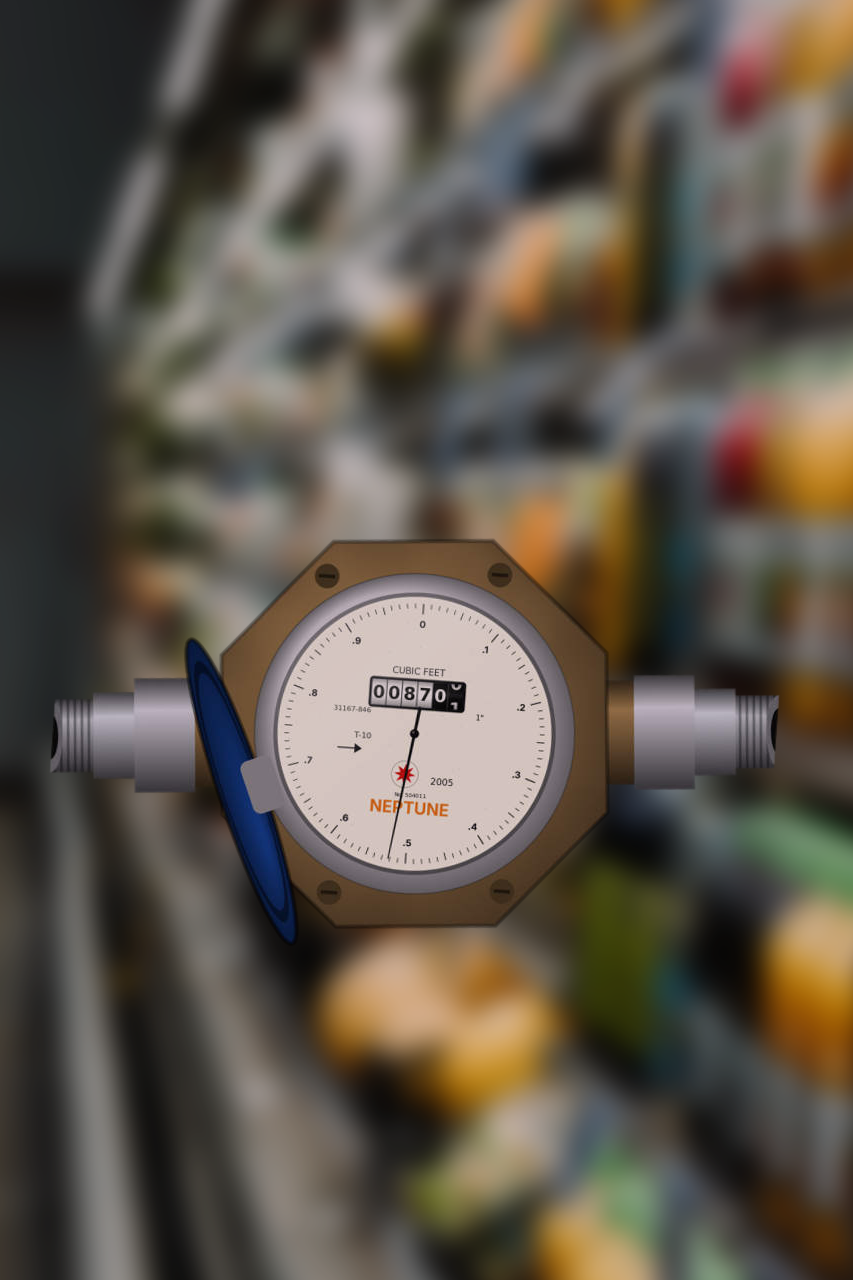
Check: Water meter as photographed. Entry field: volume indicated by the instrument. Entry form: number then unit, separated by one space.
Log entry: 8700.52 ft³
